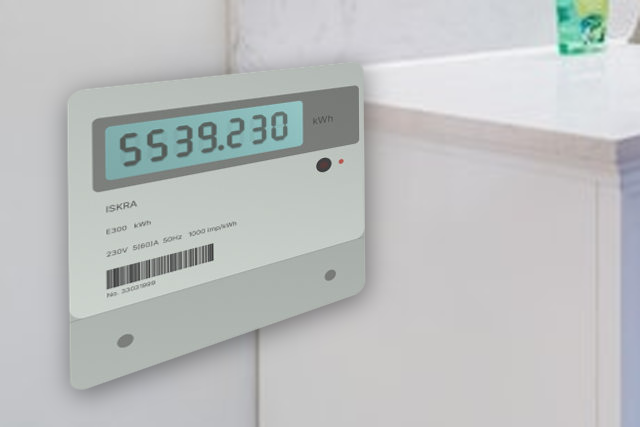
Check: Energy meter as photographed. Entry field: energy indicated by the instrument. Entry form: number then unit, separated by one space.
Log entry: 5539.230 kWh
